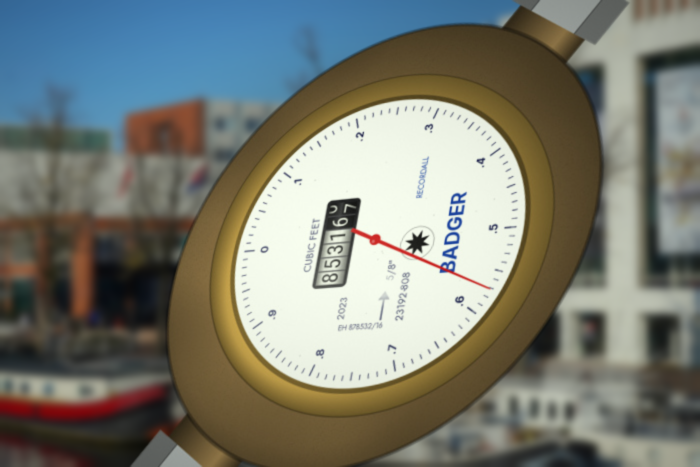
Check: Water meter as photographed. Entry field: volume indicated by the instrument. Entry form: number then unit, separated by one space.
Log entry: 853166.57 ft³
